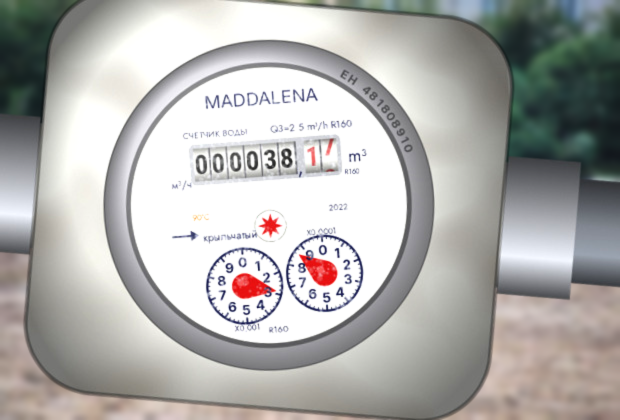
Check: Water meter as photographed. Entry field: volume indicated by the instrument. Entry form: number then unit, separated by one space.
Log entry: 38.1728 m³
